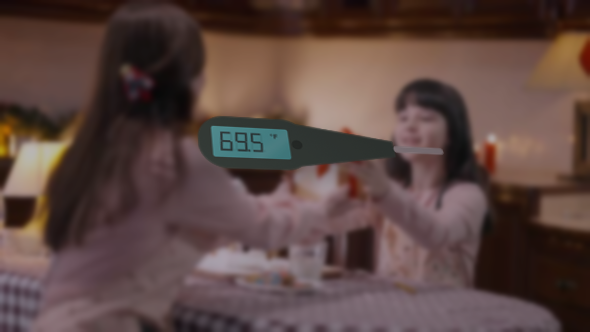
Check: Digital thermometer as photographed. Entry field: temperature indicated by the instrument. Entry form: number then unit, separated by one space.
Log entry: 69.5 °F
